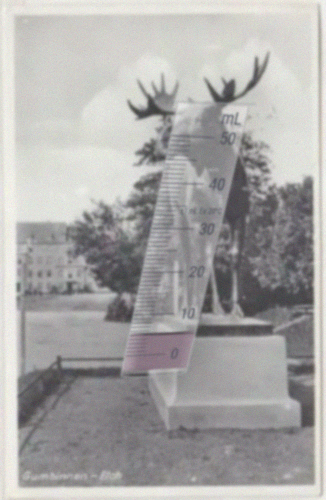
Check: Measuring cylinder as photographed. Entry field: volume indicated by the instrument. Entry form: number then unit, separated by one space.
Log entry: 5 mL
